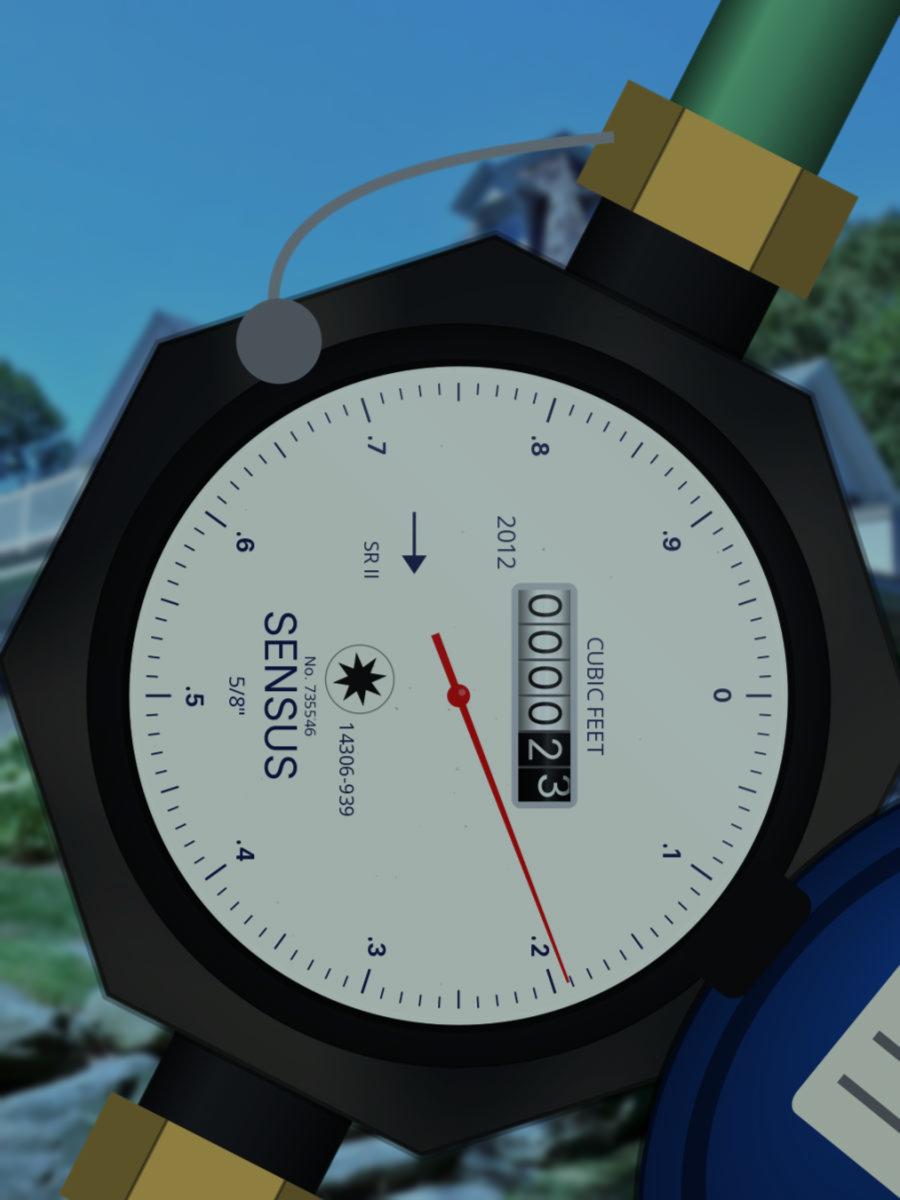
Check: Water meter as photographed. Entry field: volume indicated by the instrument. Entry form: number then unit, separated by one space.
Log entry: 23.19 ft³
